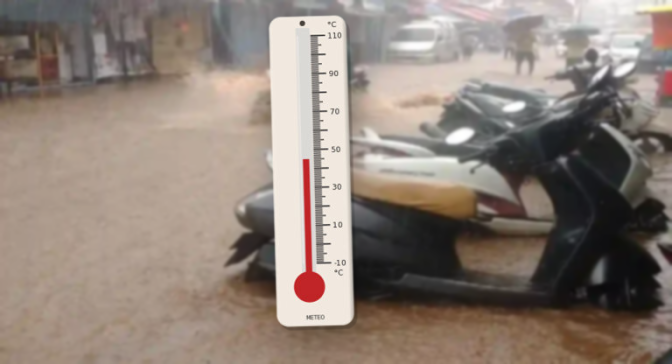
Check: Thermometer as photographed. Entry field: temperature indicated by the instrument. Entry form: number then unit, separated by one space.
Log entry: 45 °C
